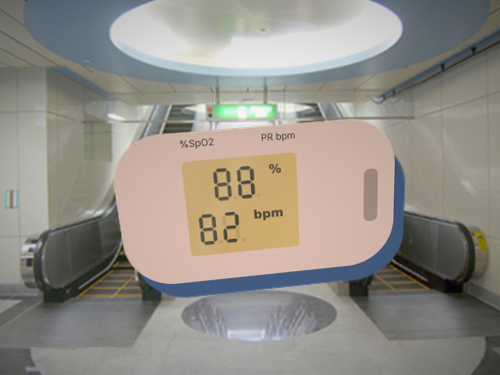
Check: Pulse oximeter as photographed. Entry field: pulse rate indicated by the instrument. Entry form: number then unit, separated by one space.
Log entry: 82 bpm
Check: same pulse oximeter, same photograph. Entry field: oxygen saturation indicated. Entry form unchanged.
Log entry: 88 %
